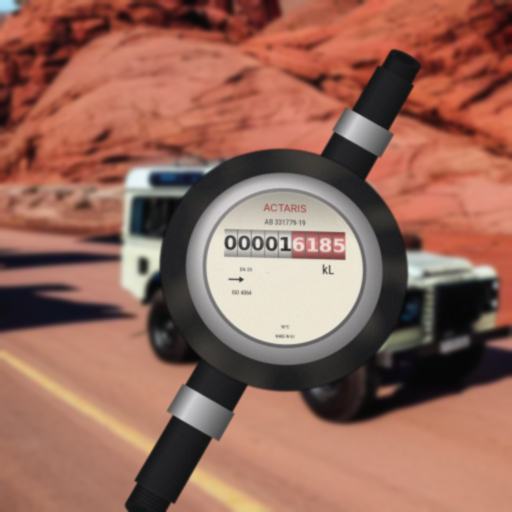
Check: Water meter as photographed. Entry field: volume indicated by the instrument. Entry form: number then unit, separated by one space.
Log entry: 1.6185 kL
